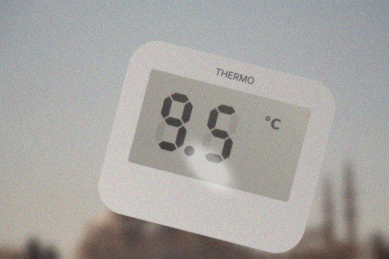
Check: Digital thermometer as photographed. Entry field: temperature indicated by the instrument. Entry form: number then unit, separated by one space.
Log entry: 9.5 °C
